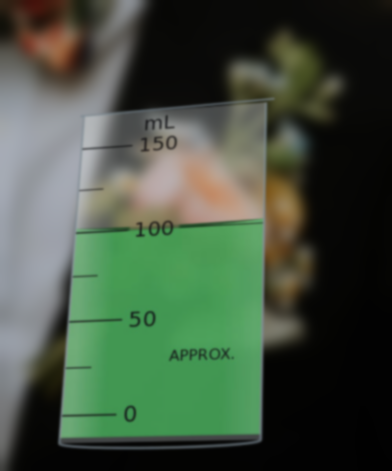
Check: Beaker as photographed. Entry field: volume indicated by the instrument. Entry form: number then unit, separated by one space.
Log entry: 100 mL
